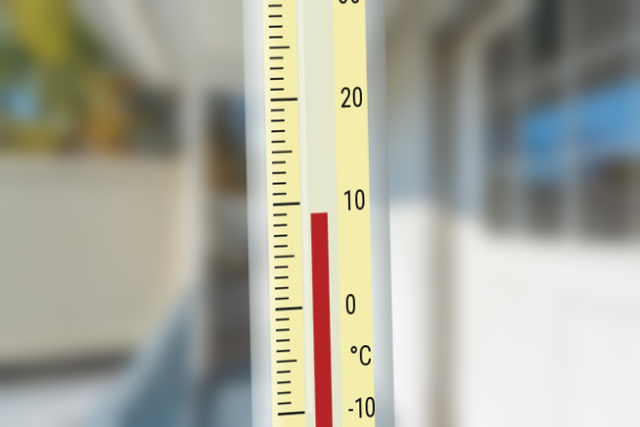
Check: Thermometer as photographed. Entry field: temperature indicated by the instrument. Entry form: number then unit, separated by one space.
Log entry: 9 °C
